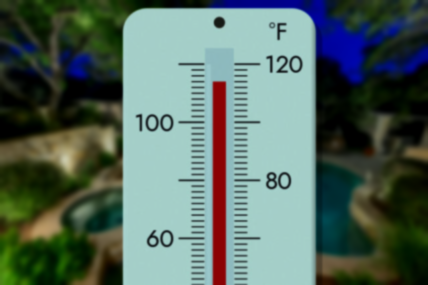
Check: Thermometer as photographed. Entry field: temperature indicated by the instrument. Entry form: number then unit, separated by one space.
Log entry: 114 °F
